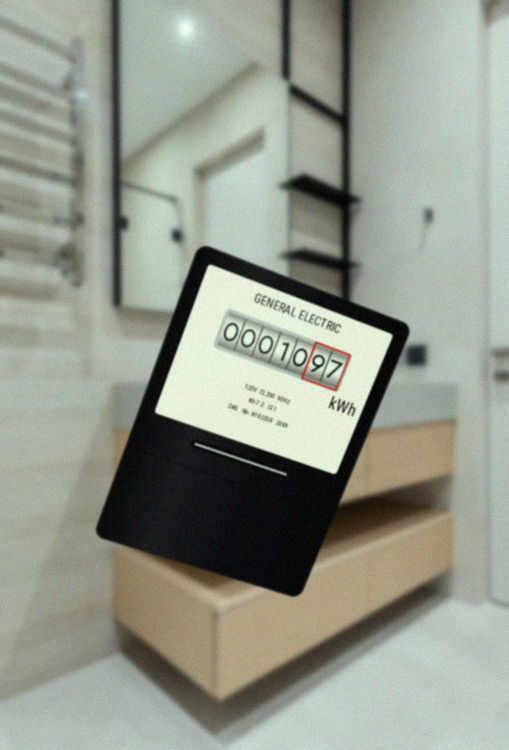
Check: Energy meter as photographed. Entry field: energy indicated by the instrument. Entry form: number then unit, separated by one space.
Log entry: 10.97 kWh
